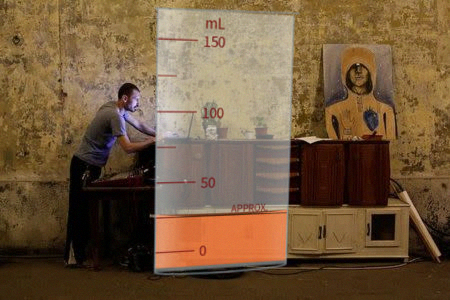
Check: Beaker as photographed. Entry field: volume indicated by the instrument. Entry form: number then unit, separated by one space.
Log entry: 25 mL
